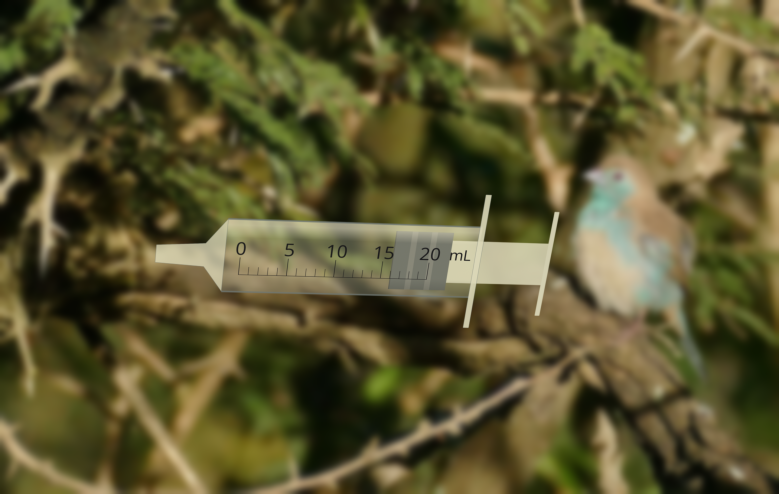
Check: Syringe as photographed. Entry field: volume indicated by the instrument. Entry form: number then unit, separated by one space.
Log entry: 16 mL
